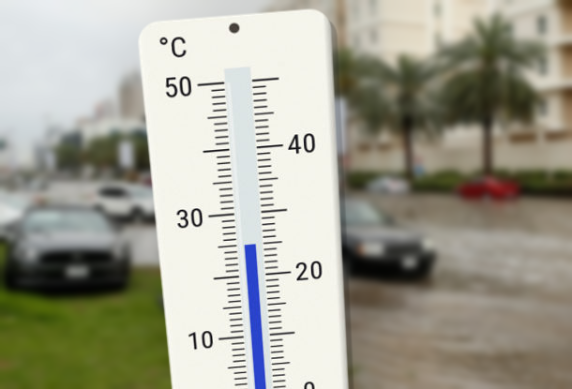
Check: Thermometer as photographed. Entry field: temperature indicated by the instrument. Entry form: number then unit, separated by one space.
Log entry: 25 °C
